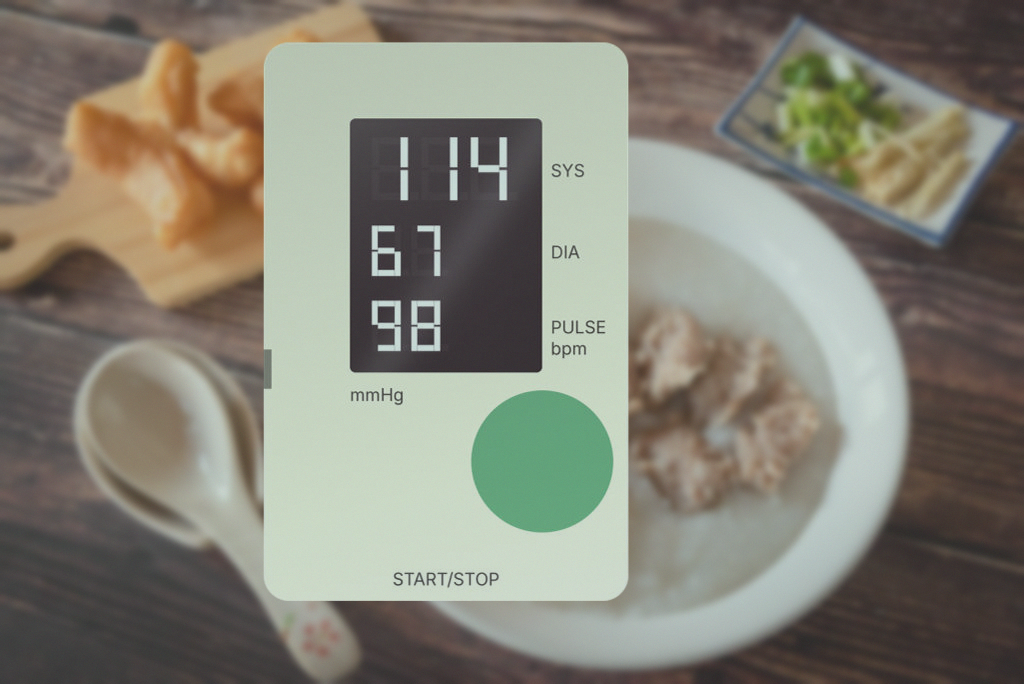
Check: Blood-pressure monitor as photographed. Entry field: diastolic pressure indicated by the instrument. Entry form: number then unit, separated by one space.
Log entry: 67 mmHg
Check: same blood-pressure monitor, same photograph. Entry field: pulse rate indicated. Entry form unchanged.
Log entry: 98 bpm
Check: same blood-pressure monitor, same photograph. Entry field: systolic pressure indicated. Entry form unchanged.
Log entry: 114 mmHg
